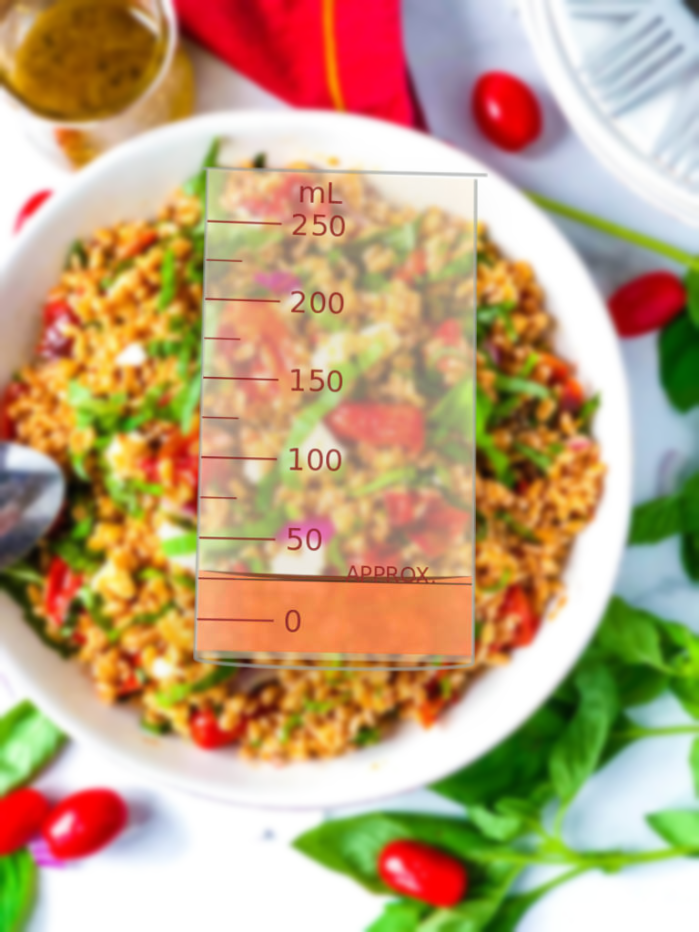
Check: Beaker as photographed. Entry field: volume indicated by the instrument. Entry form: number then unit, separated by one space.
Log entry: 25 mL
